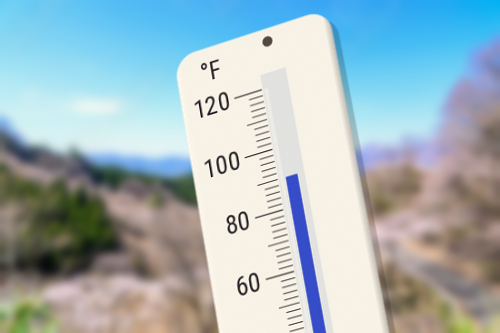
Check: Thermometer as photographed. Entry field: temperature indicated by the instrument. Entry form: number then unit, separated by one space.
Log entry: 90 °F
